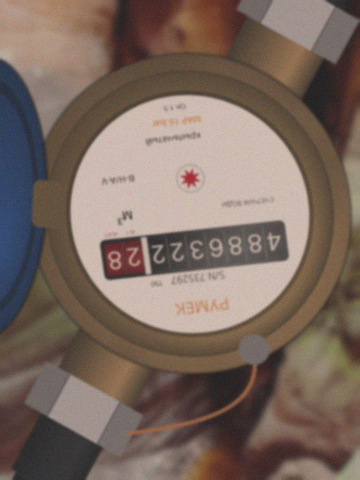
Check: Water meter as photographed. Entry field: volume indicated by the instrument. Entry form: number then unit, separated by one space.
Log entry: 4886322.28 m³
